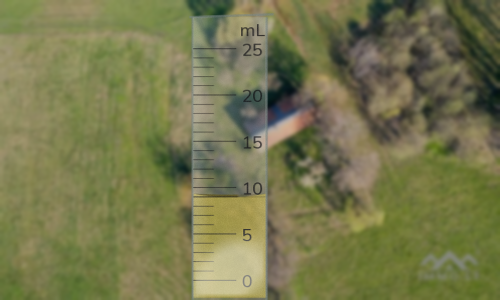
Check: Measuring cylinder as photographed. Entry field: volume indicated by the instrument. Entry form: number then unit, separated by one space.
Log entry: 9 mL
